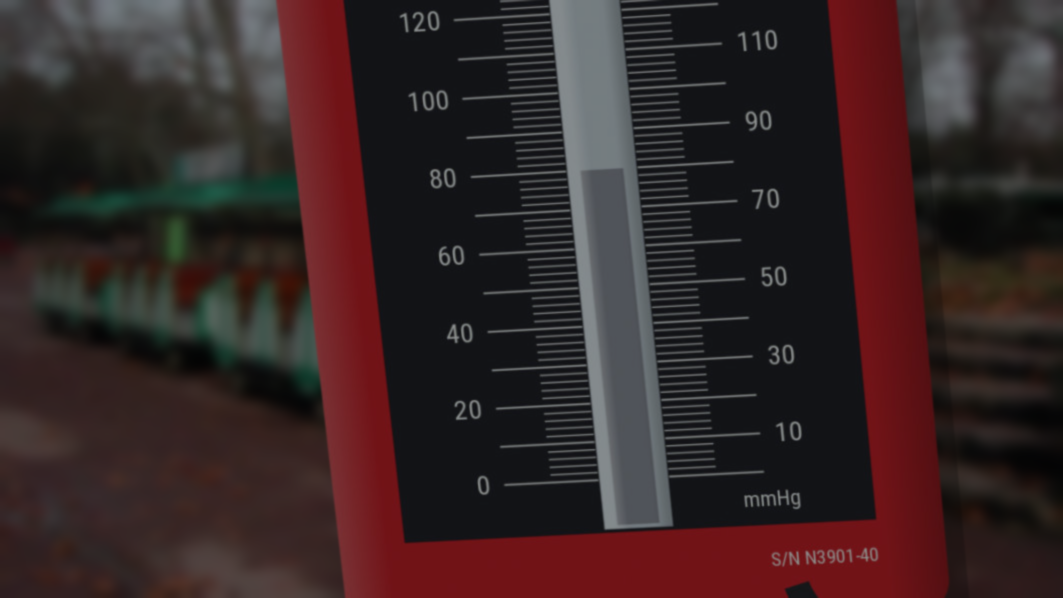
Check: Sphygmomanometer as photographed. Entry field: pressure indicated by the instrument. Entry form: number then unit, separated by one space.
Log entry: 80 mmHg
